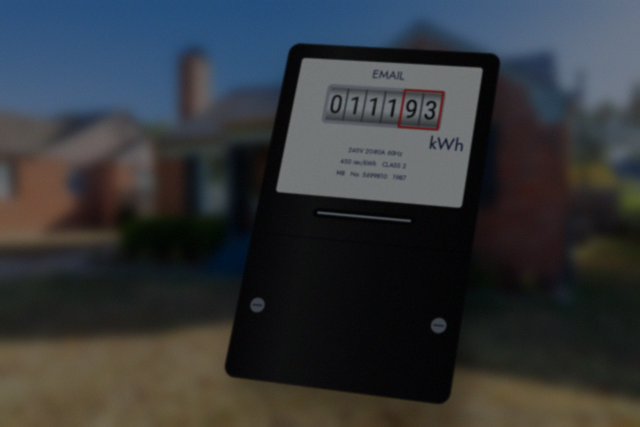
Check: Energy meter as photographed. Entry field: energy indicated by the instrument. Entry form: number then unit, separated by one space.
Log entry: 111.93 kWh
